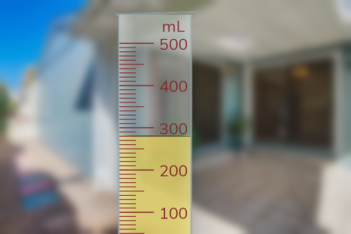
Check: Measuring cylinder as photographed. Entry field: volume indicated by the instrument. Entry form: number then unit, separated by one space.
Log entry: 280 mL
